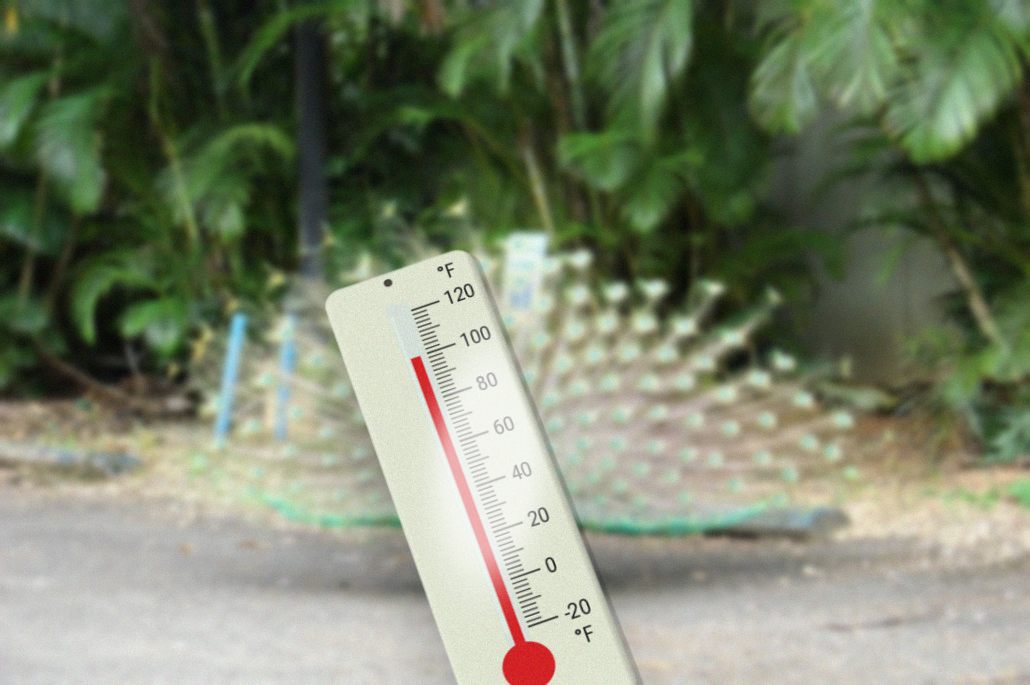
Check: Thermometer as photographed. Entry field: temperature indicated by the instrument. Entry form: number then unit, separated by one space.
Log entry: 100 °F
